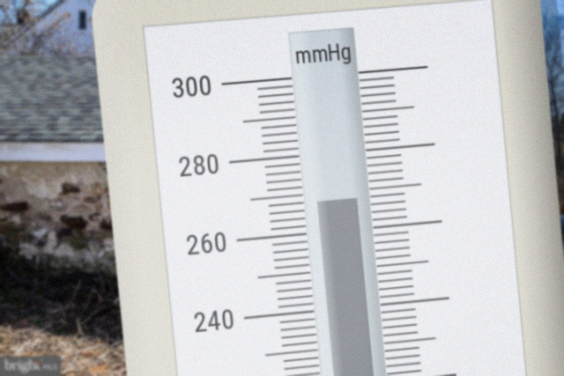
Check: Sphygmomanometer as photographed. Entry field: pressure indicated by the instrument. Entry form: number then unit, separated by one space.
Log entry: 268 mmHg
